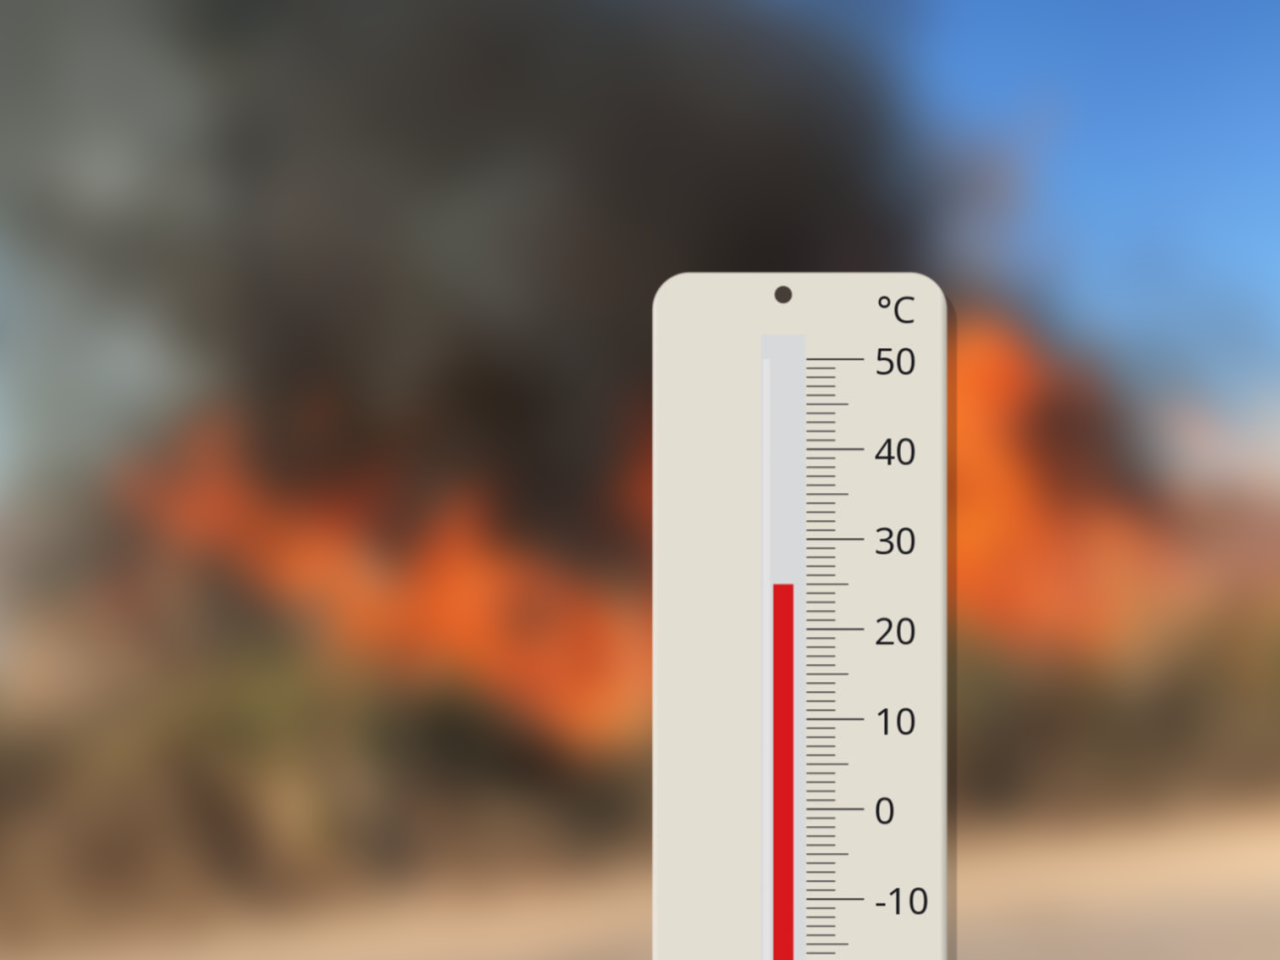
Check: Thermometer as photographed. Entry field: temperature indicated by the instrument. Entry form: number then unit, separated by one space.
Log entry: 25 °C
